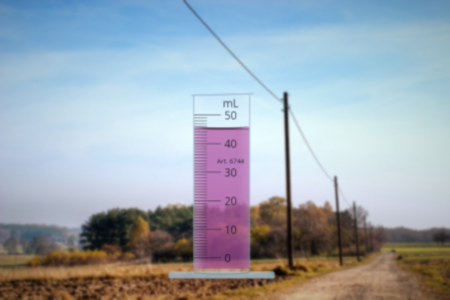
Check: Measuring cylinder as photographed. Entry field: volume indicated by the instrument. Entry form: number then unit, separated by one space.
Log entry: 45 mL
